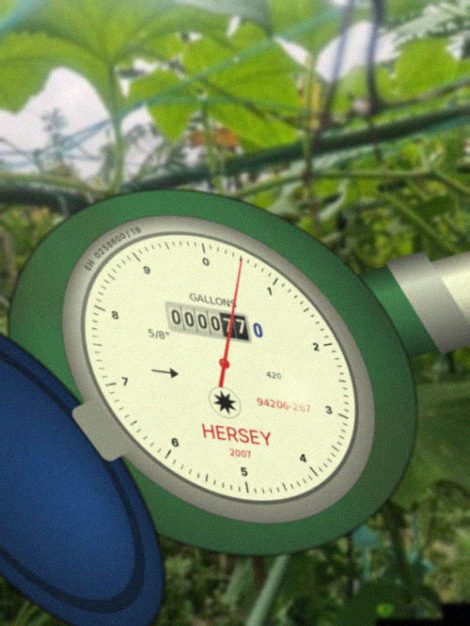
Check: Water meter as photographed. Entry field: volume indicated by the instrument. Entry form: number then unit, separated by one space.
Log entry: 770.5 gal
